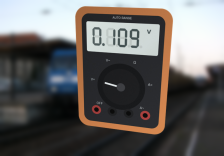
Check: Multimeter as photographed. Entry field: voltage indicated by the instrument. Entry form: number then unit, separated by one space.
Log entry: 0.109 V
